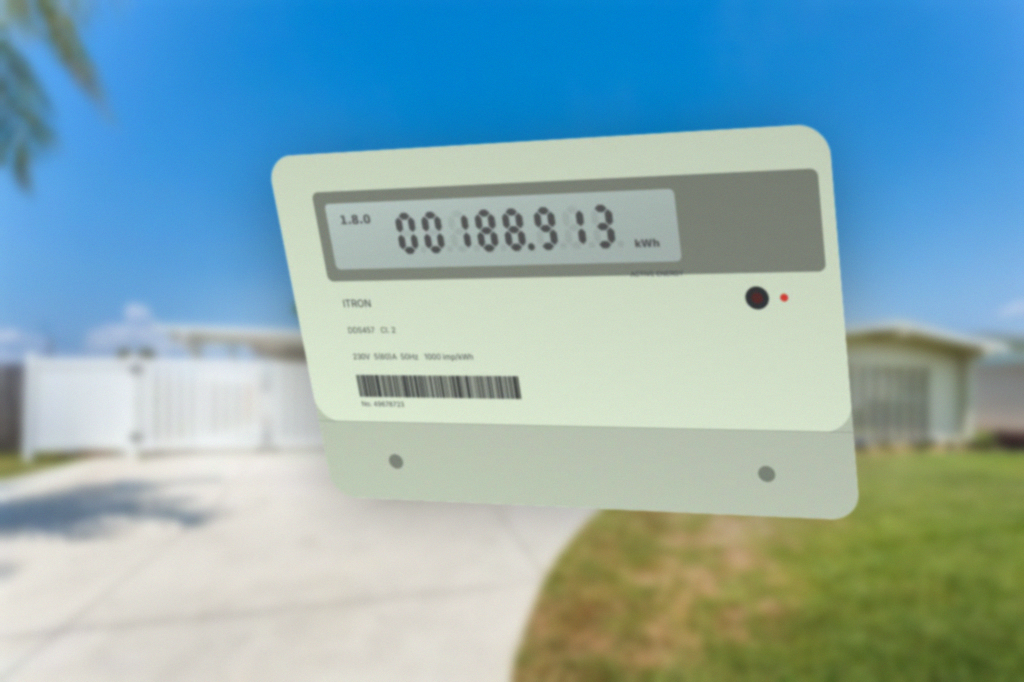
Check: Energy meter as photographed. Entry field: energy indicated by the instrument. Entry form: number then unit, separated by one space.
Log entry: 188.913 kWh
